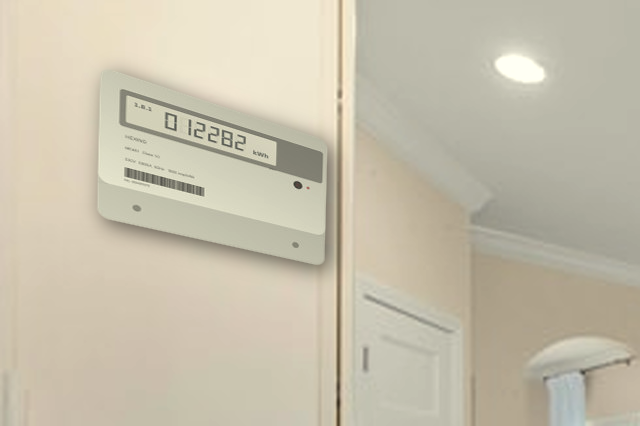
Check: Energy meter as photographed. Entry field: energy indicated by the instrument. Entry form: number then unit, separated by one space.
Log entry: 12282 kWh
